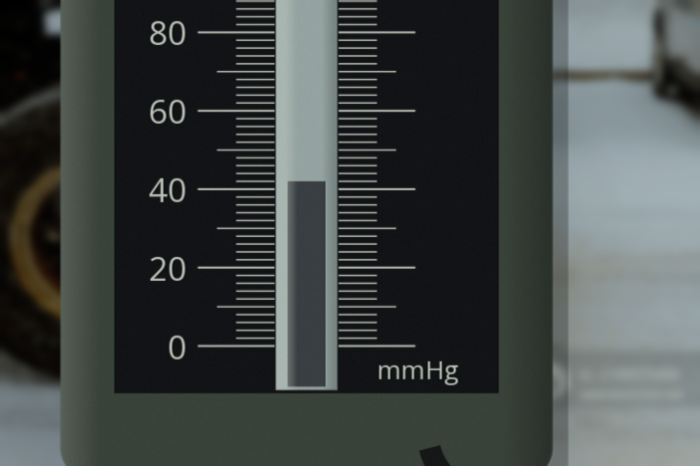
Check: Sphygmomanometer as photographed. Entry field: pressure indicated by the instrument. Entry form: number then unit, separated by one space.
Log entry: 42 mmHg
